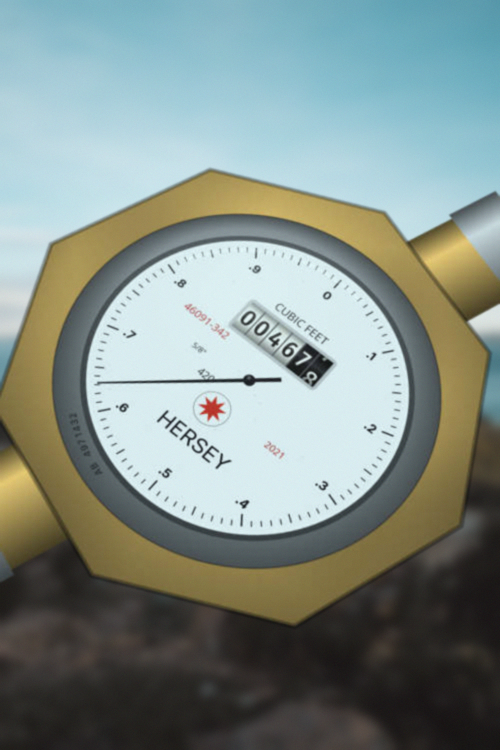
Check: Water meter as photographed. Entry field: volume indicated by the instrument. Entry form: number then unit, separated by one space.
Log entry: 4677.63 ft³
